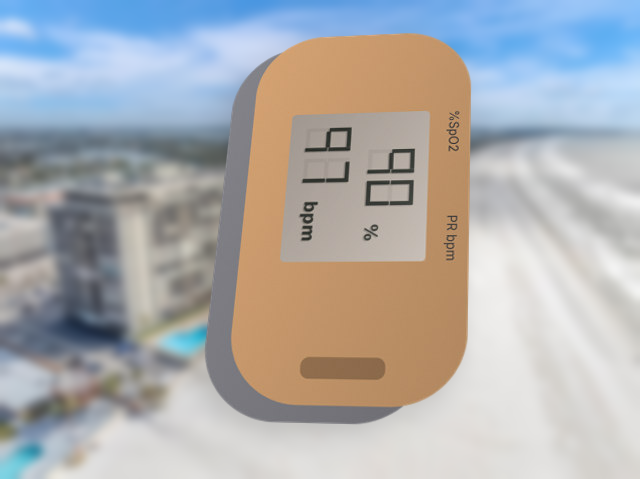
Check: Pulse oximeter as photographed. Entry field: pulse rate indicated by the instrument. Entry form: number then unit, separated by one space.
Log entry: 97 bpm
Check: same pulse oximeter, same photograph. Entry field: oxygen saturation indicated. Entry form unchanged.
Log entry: 90 %
